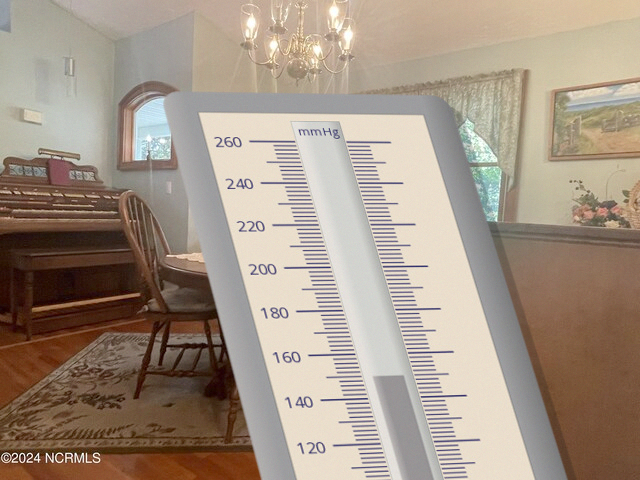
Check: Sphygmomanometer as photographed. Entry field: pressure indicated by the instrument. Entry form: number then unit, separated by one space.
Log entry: 150 mmHg
